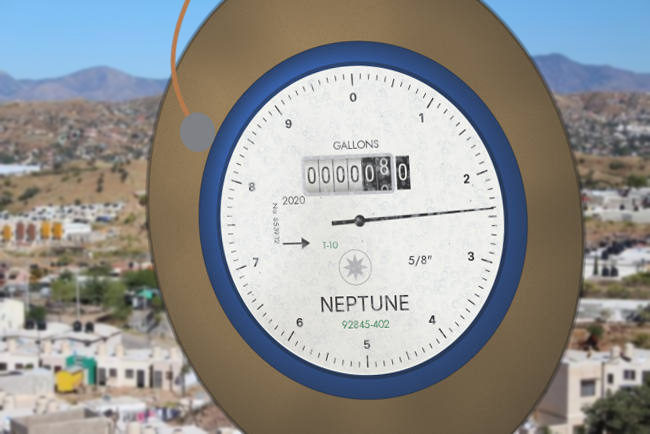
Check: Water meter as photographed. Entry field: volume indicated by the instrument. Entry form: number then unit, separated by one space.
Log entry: 82.4 gal
